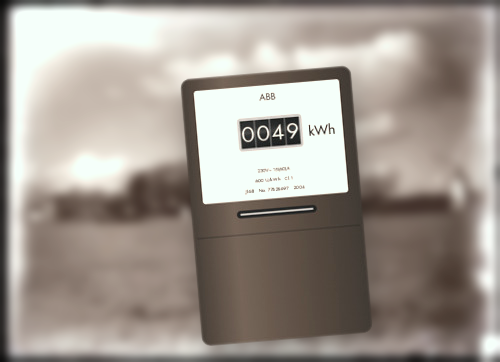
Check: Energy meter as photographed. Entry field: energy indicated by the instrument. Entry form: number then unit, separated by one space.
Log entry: 49 kWh
